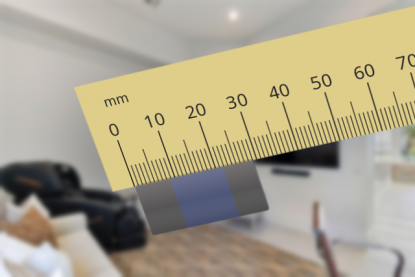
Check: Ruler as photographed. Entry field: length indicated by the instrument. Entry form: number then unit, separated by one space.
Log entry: 29 mm
